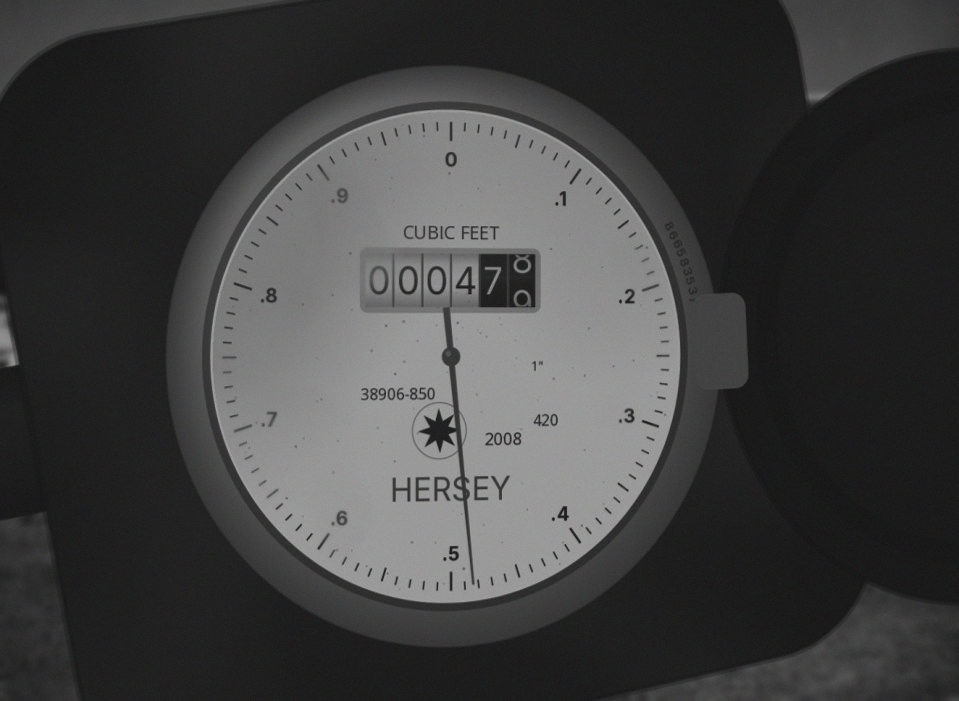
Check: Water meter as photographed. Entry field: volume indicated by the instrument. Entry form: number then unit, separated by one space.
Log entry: 478.48 ft³
